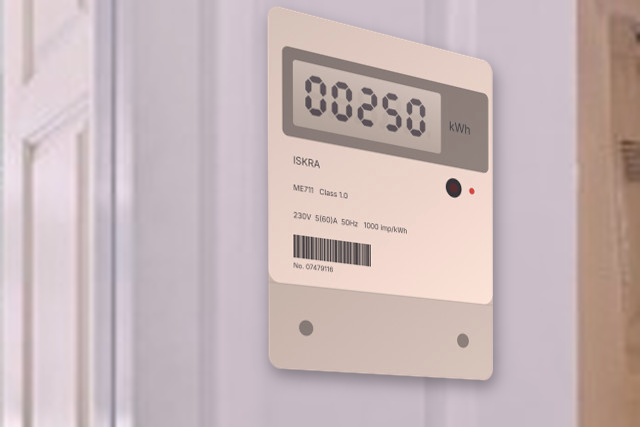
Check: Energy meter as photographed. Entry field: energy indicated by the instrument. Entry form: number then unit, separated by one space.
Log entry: 250 kWh
